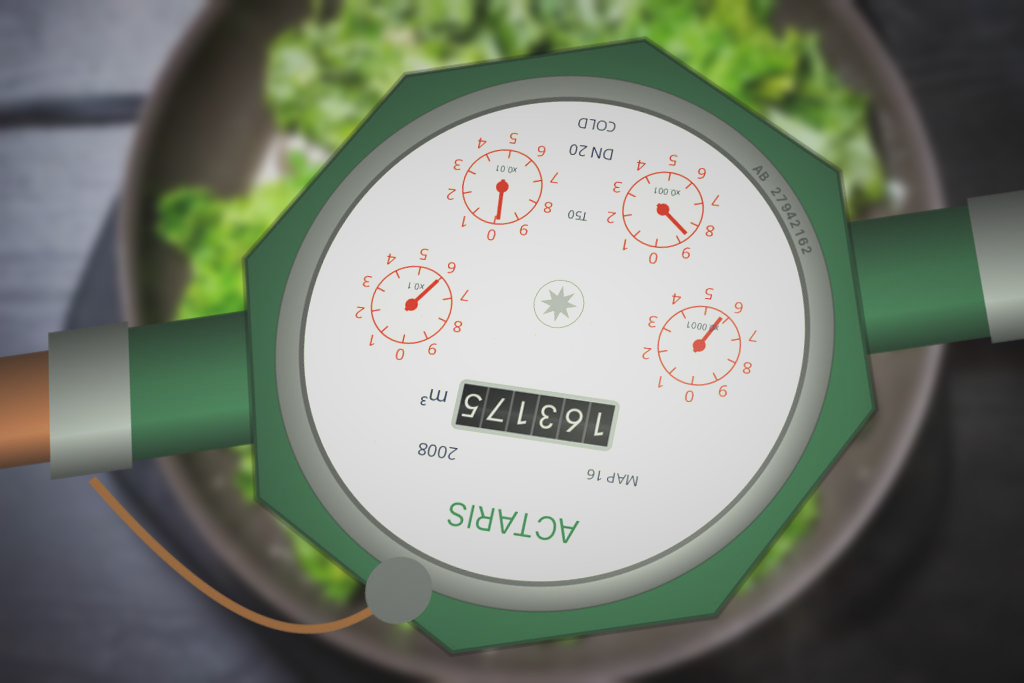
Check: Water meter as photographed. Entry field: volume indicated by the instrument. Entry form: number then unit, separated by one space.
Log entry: 163175.5985 m³
